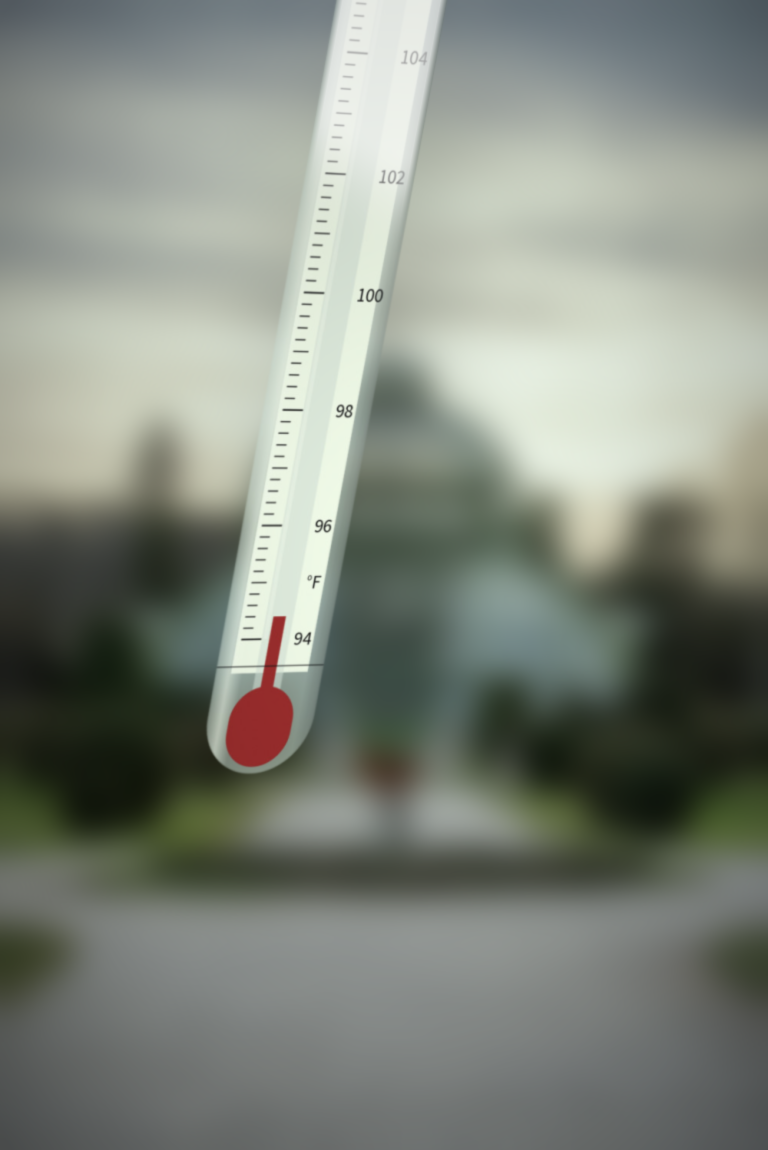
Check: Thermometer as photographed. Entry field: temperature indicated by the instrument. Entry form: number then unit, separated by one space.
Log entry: 94.4 °F
